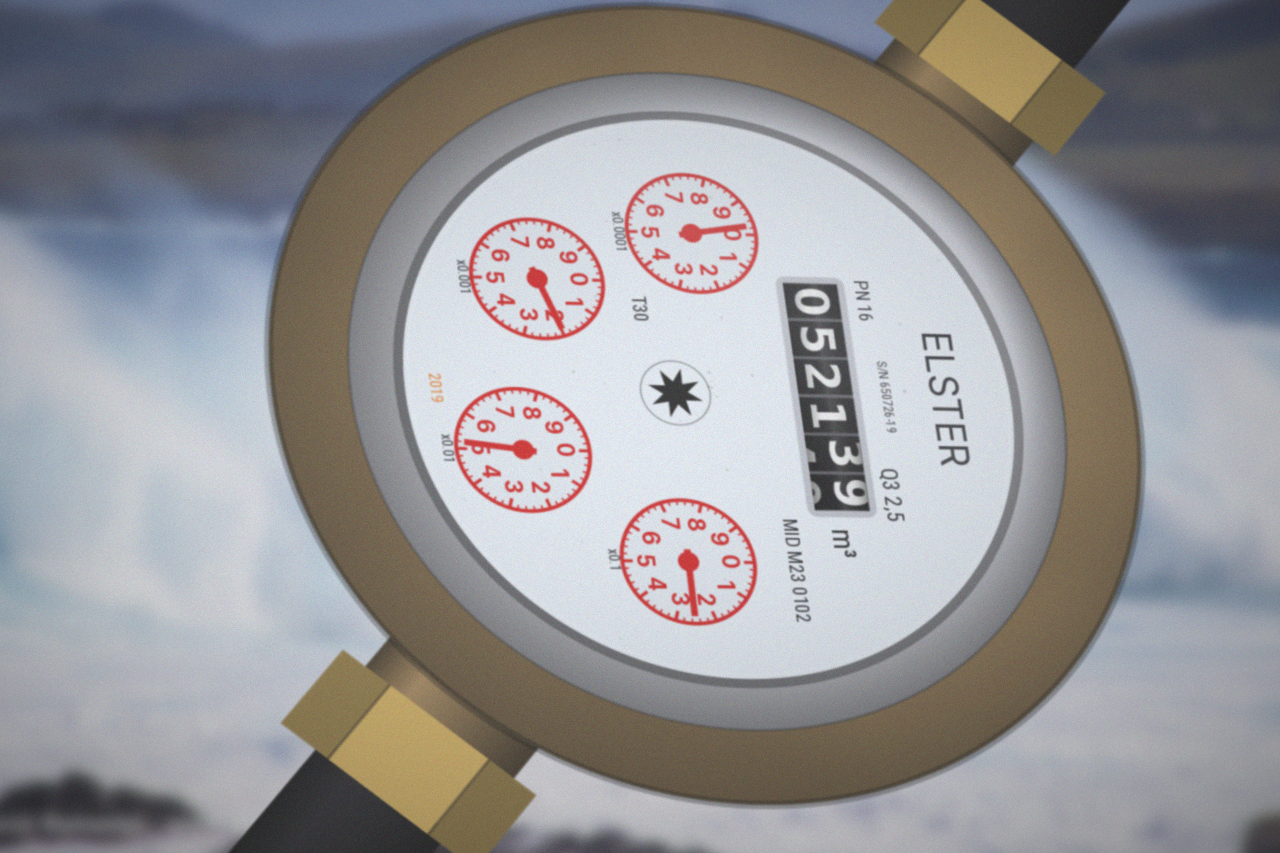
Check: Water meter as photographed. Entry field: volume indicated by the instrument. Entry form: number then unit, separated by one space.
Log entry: 52139.2519 m³
